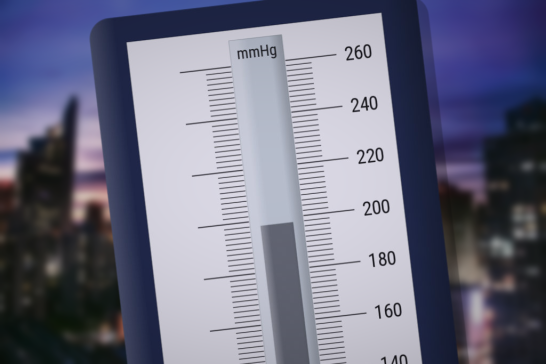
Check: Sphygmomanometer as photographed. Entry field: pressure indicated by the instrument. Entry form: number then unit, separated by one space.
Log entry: 198 mmHg
